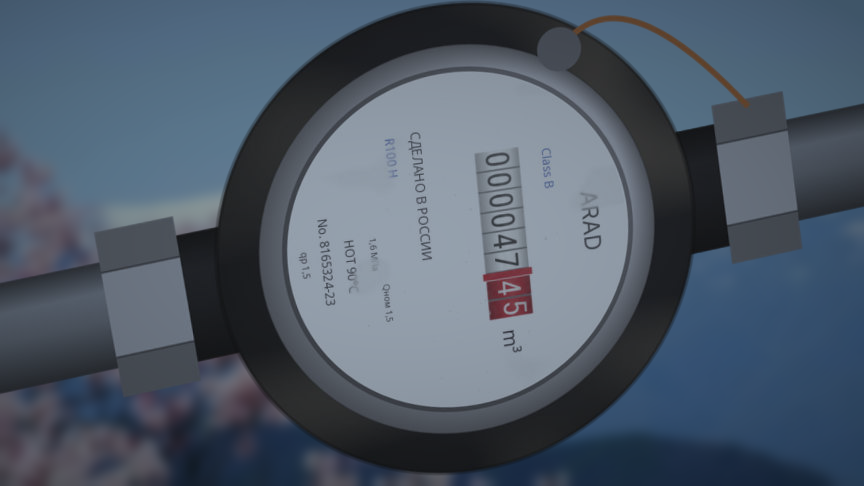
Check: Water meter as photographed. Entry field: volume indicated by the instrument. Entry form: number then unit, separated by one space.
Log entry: 47.45 m³
